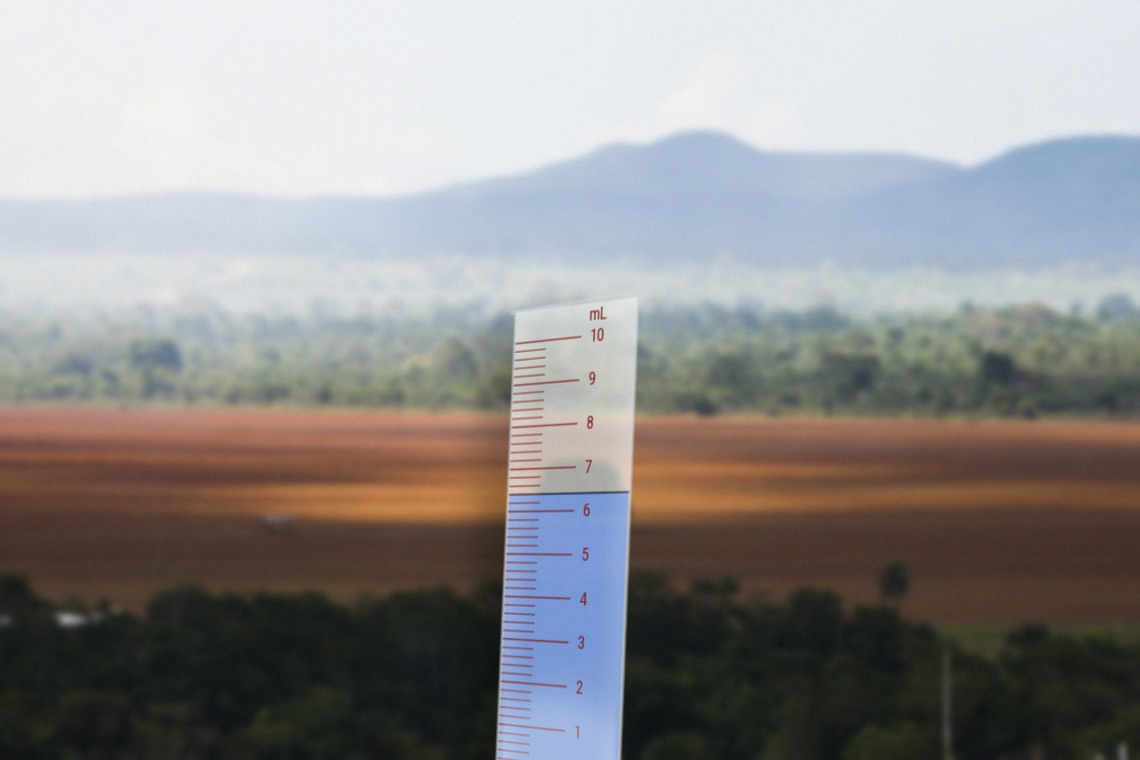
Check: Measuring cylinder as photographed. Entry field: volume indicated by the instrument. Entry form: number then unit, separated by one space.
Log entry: 6.4 mL
